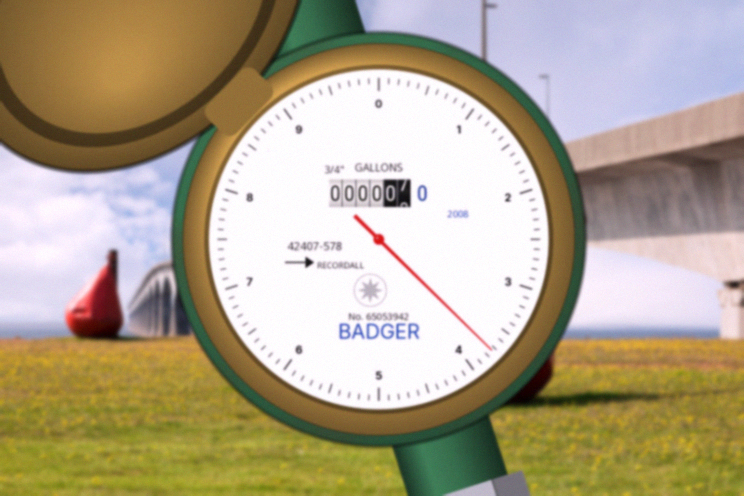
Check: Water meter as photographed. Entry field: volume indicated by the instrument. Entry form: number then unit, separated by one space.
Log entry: 73.7 gal
